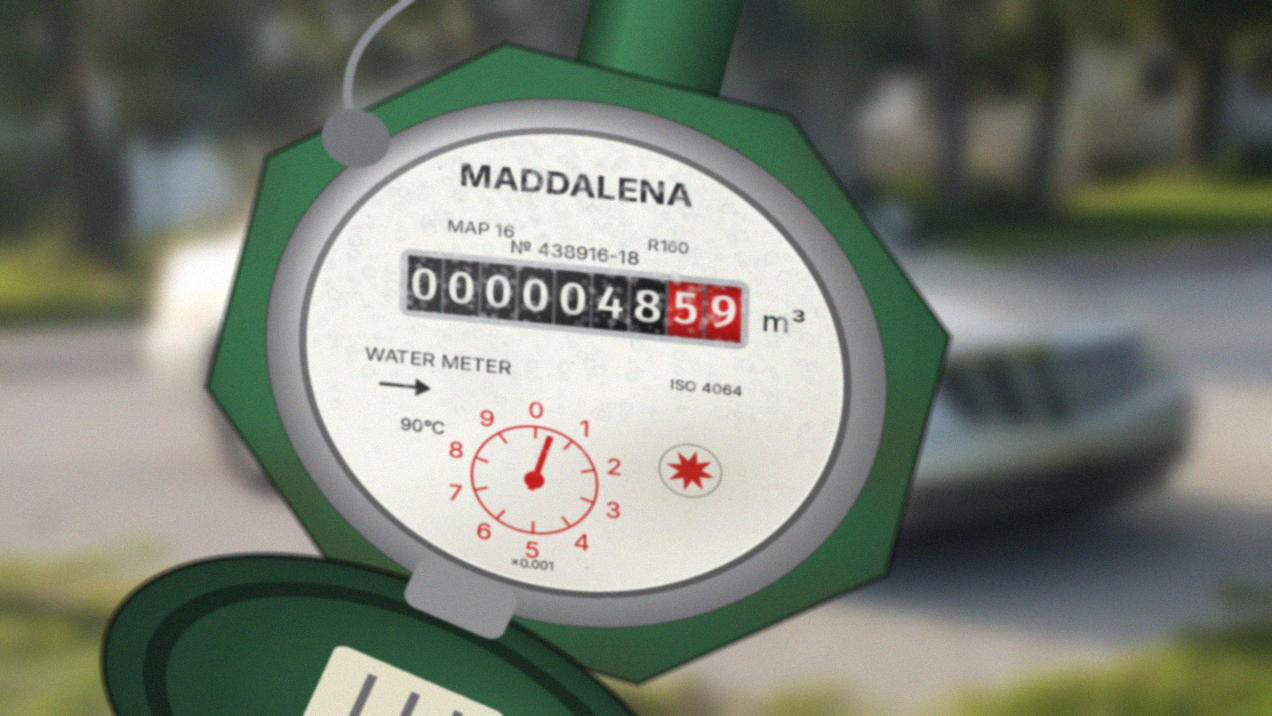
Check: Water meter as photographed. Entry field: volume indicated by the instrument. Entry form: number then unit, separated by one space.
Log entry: 48.590 m³
